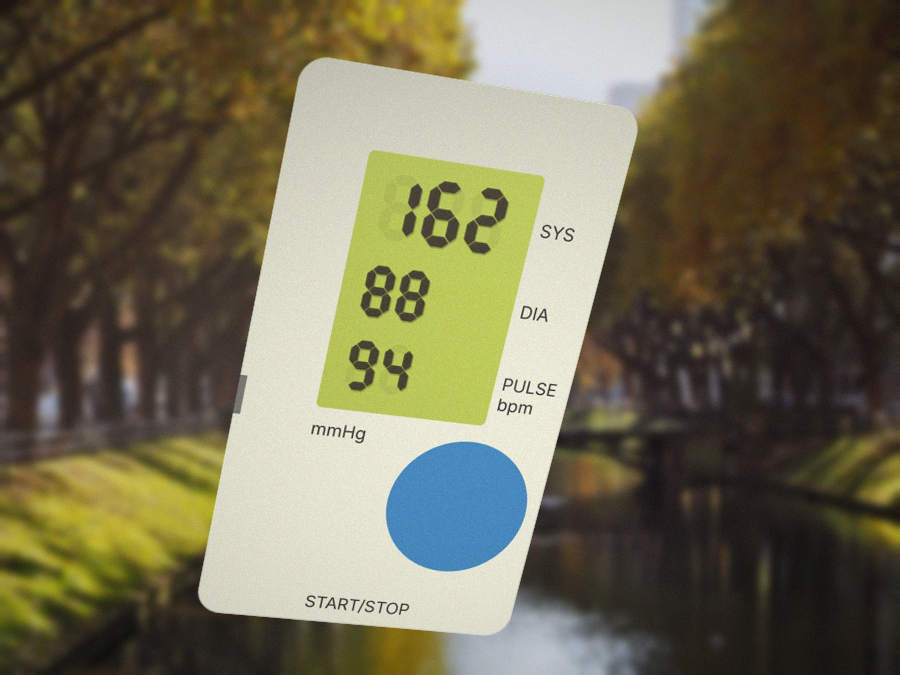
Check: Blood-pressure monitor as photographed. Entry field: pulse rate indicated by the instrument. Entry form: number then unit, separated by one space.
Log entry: 94 bpm
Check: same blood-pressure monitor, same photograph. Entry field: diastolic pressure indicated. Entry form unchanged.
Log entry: 88 mmHg
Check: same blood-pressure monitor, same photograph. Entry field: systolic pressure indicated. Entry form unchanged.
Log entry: 162 mmHg
